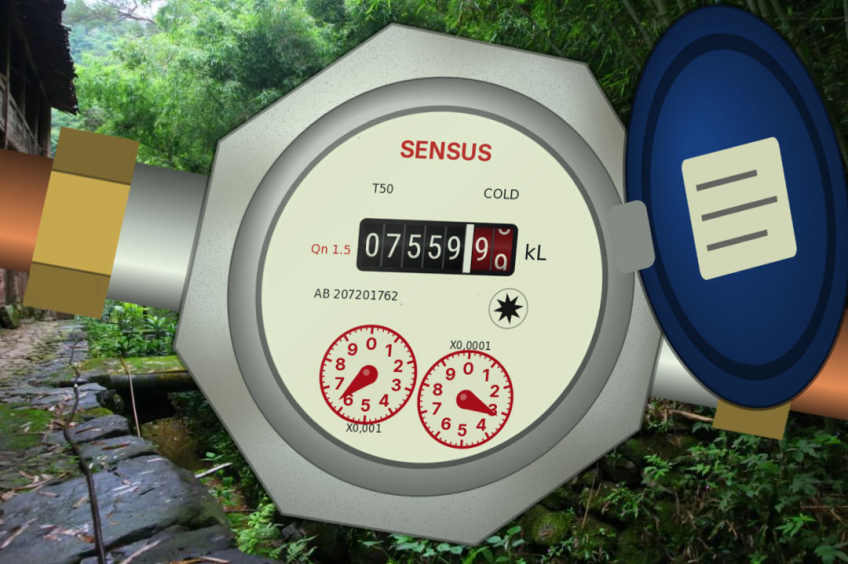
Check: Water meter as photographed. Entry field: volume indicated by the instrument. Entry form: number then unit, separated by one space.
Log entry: 7559.9863 kL
